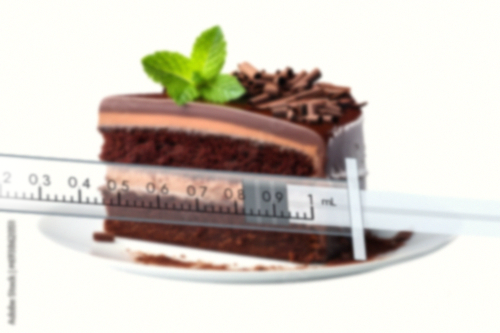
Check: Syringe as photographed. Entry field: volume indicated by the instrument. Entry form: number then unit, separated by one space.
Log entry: 0.82 mL
